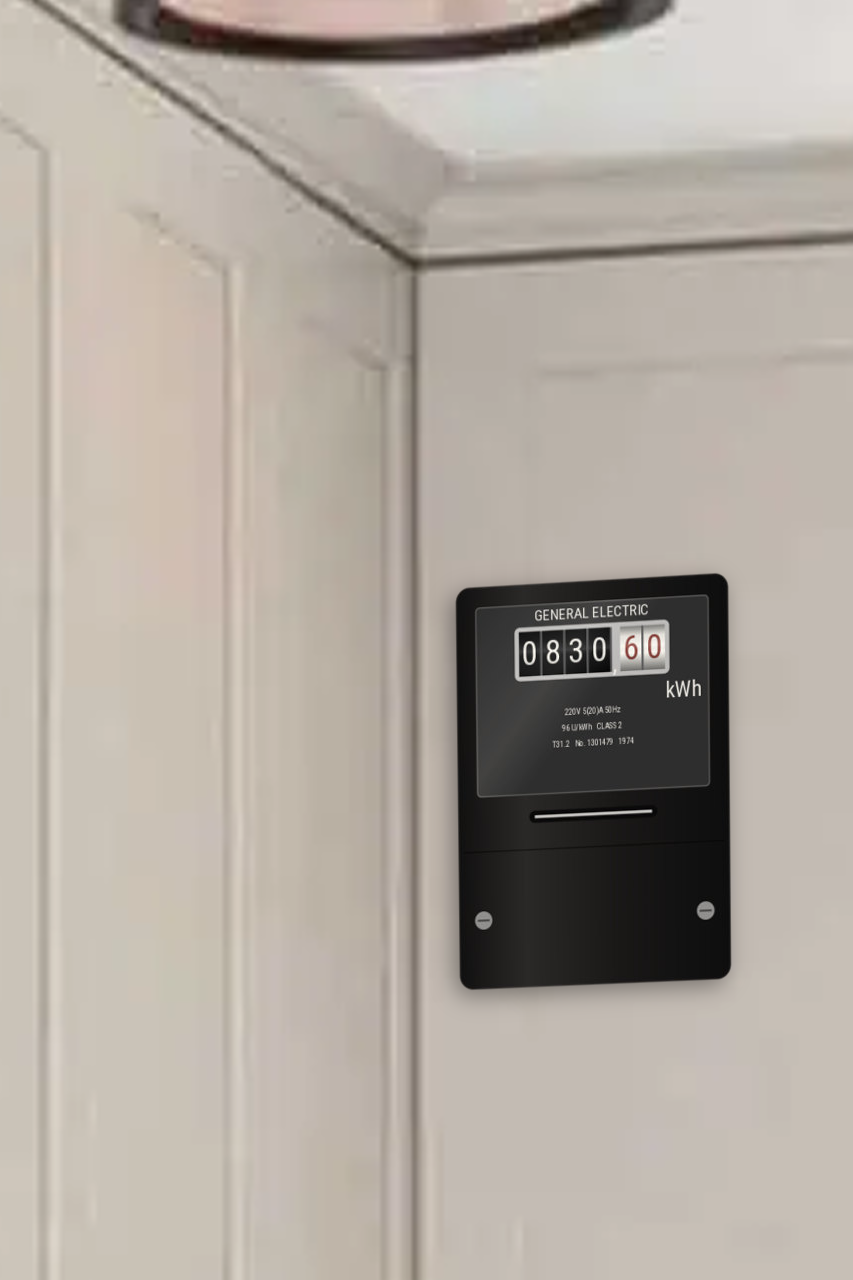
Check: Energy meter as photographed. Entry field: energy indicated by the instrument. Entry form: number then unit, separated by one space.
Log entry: 830.60 kWh
